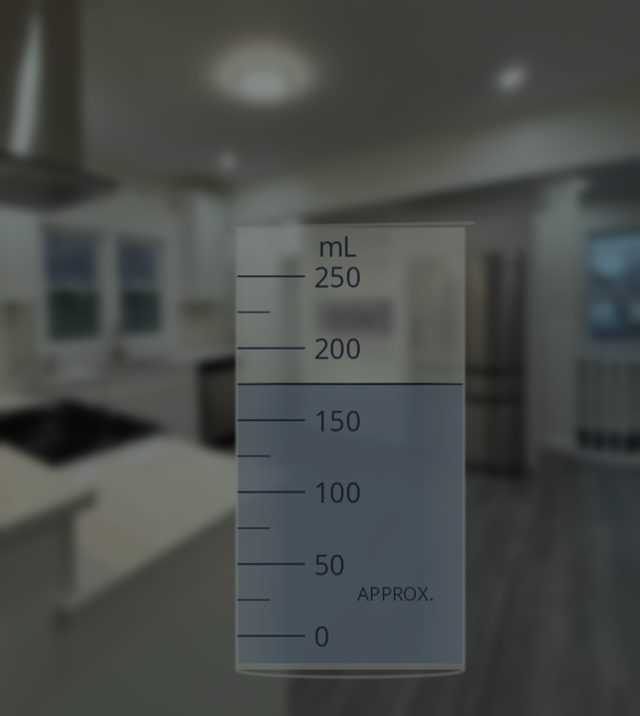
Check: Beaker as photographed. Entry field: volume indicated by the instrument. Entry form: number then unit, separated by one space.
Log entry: 175 mL
